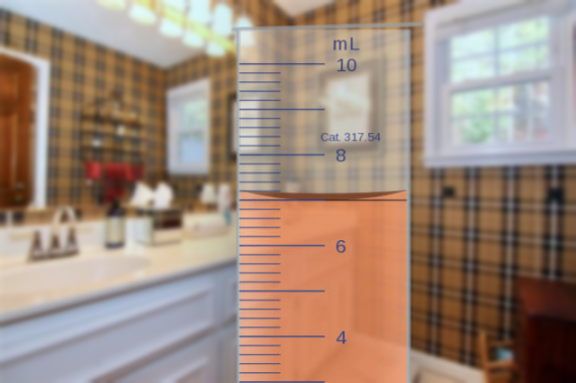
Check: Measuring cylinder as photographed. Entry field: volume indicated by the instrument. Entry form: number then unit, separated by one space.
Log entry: 7 mL
